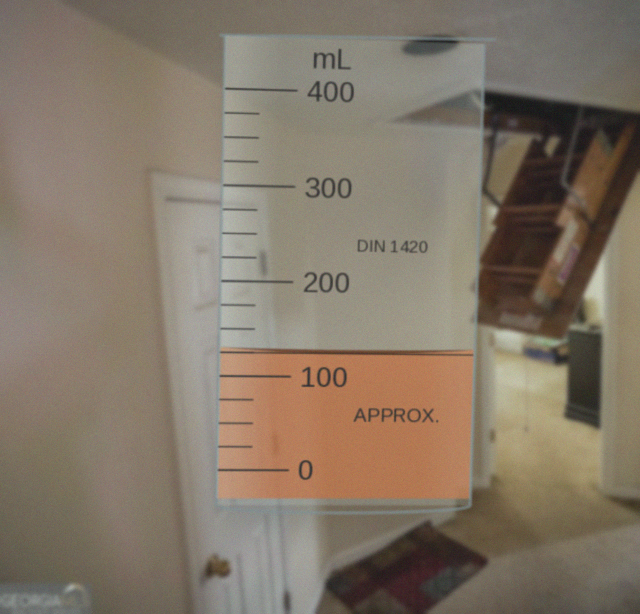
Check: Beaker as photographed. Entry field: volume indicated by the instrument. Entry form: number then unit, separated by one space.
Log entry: 125 mL
